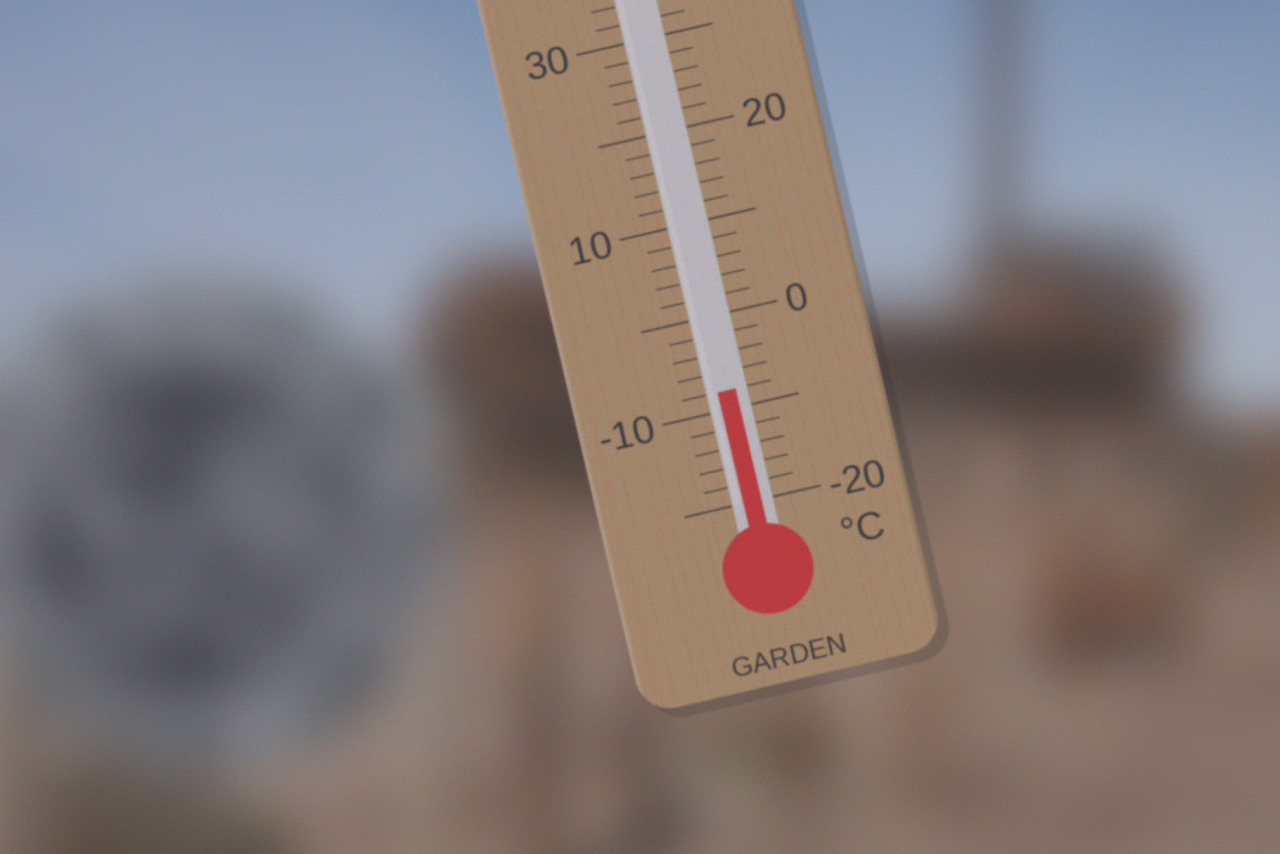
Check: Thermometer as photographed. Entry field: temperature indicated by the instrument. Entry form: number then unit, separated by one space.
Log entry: -8 °C
